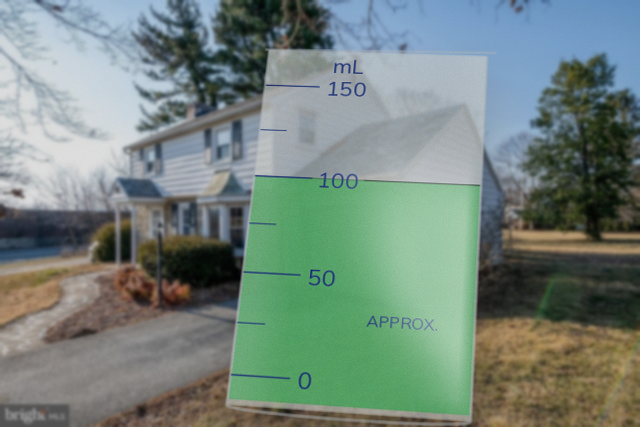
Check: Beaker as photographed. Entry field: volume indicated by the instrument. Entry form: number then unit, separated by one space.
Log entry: 100 mL
